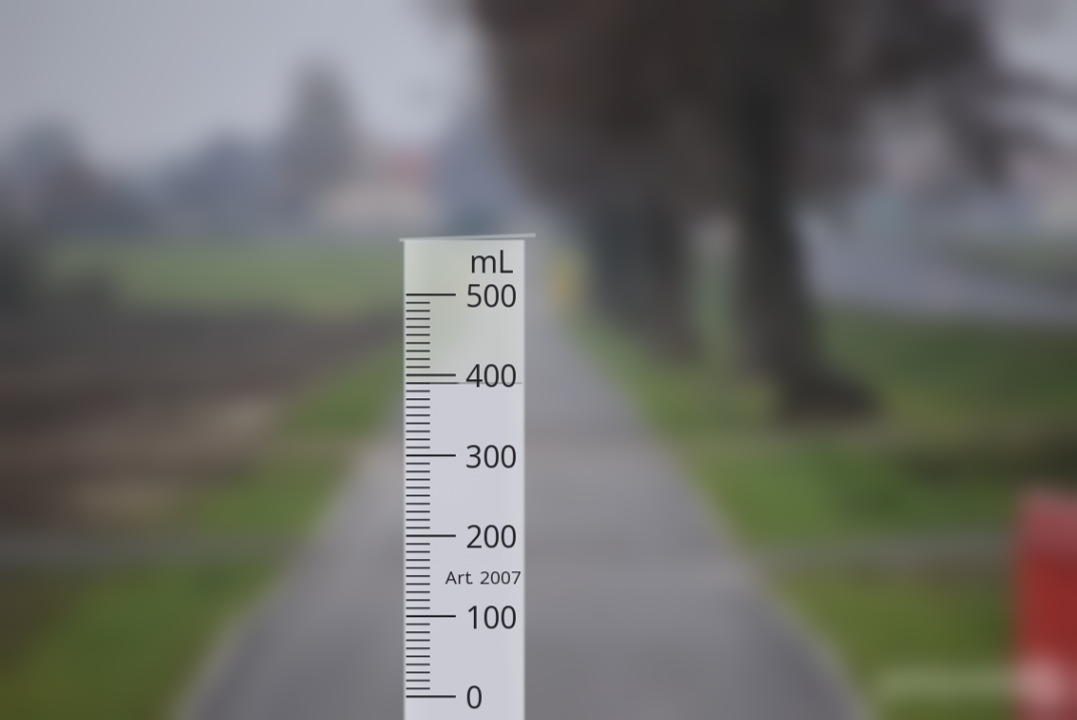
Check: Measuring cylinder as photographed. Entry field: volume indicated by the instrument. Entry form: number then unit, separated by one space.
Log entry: 390 mL
